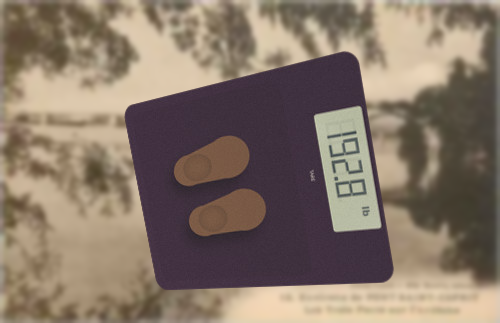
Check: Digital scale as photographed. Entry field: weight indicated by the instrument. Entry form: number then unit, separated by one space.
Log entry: 192.8 lb
